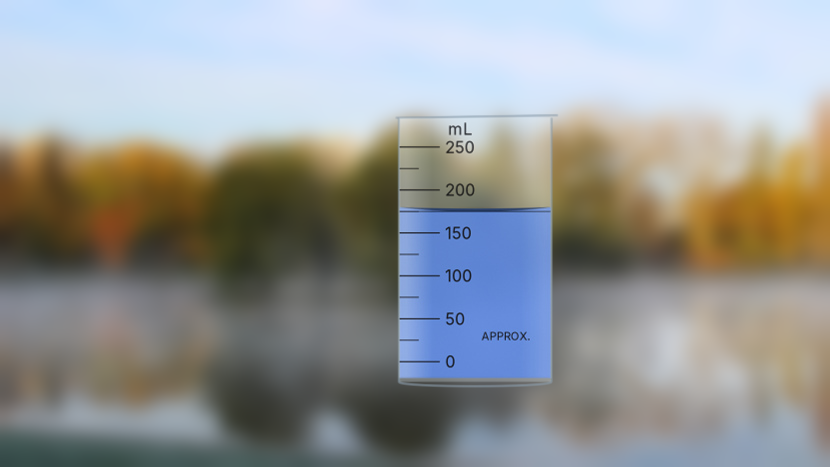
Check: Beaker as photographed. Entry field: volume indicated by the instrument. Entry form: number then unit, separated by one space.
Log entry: 175 mL
